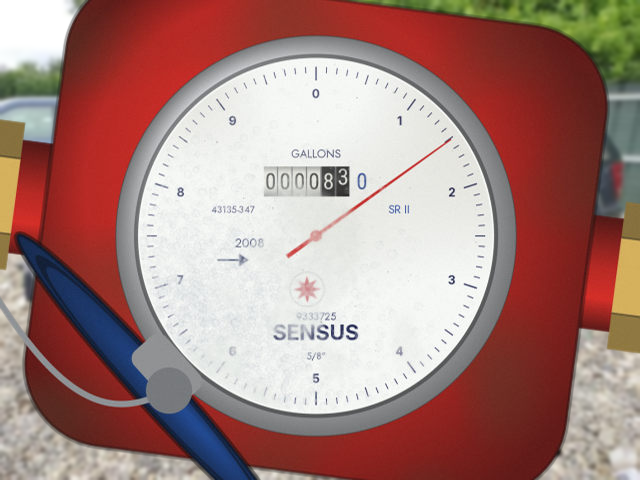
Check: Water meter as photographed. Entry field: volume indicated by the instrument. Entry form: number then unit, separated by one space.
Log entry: 831.5 gal
